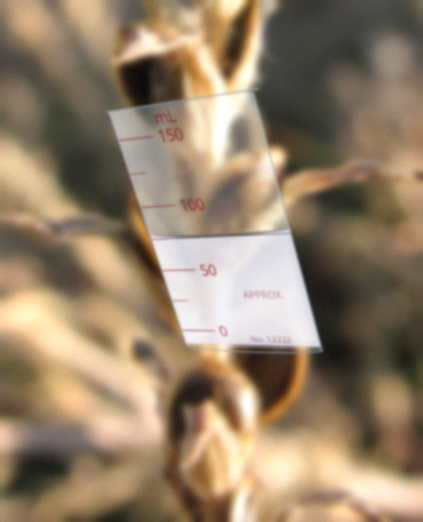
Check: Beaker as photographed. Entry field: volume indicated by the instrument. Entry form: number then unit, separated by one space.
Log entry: 75 mL
